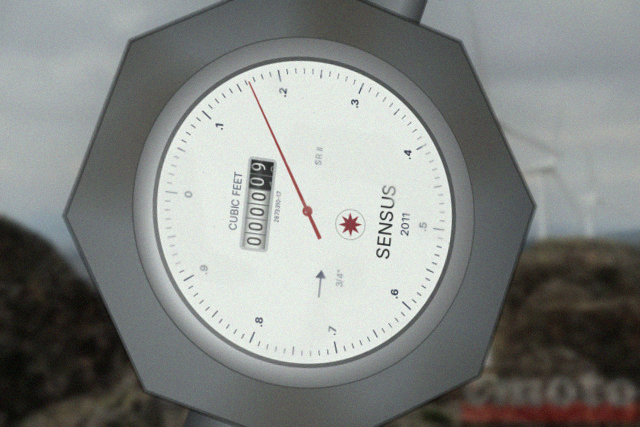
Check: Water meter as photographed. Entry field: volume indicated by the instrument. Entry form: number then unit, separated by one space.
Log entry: 9.16 ft³
